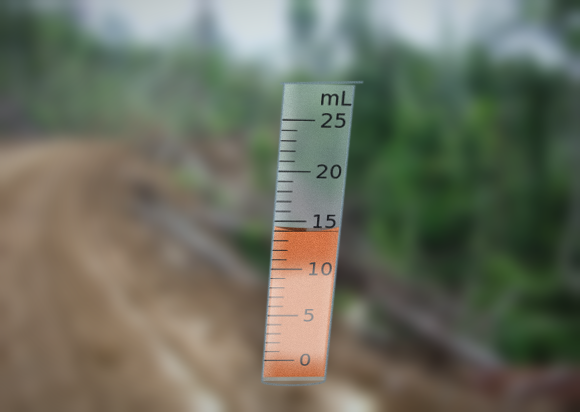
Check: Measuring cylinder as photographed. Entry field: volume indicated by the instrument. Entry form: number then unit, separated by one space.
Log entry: 14 mL
